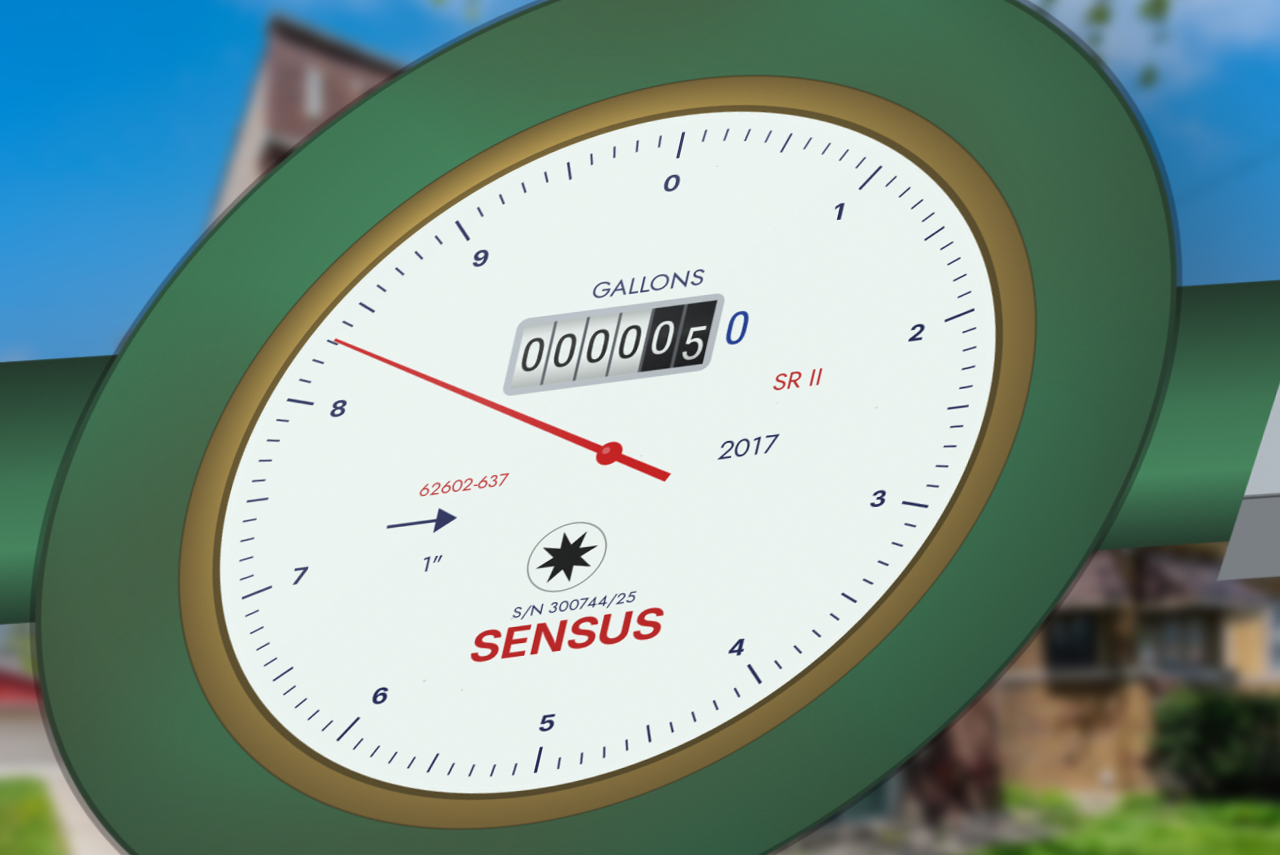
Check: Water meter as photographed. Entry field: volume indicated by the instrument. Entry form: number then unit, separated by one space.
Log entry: 48.3 gal
